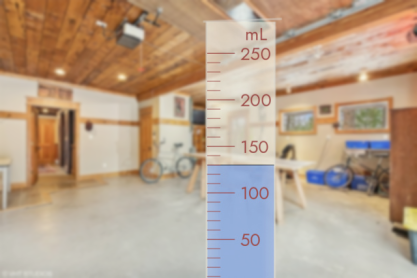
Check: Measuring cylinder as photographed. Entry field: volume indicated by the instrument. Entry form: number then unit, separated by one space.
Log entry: 130 mL
